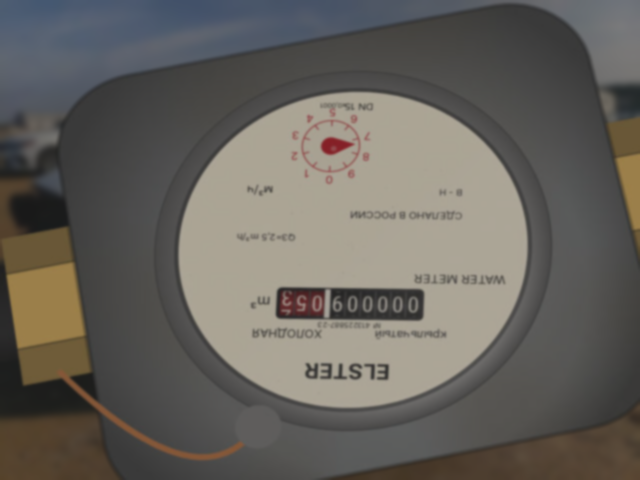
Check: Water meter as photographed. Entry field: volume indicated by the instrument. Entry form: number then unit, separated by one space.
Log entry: 9.0527 m³
